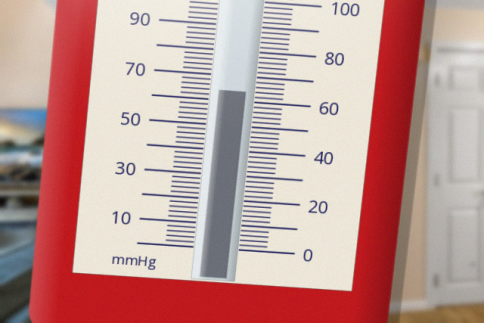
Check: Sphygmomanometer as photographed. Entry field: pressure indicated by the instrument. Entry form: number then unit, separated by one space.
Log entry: 64 mmHg
